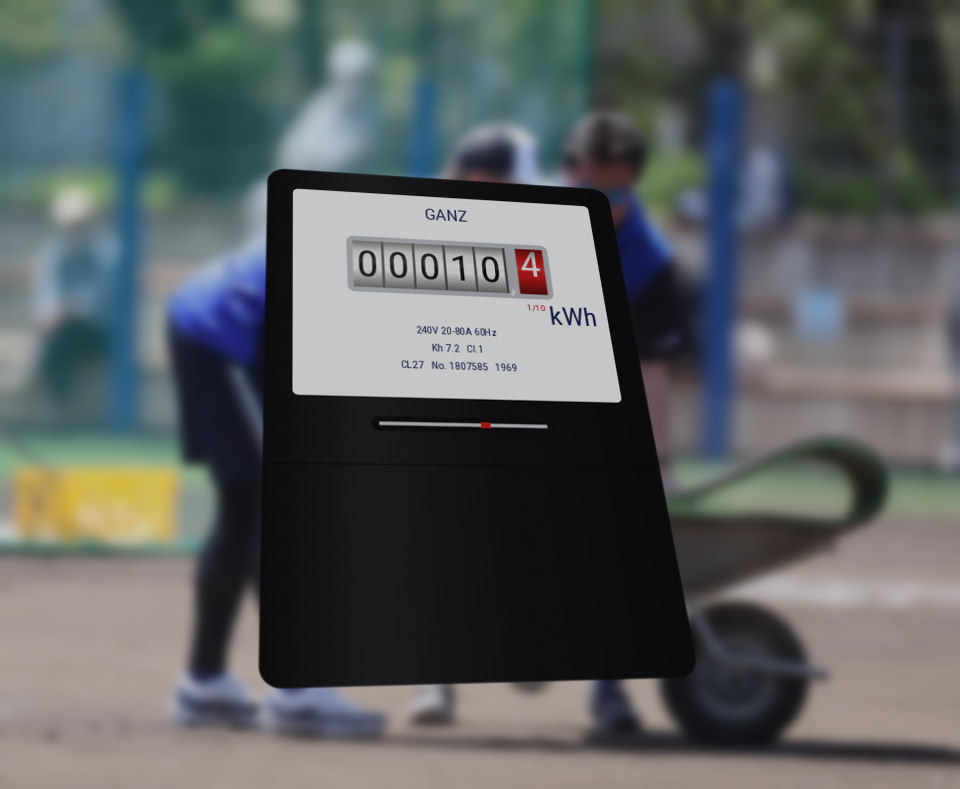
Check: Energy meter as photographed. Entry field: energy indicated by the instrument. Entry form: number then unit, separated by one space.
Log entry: 10.4 kWh
